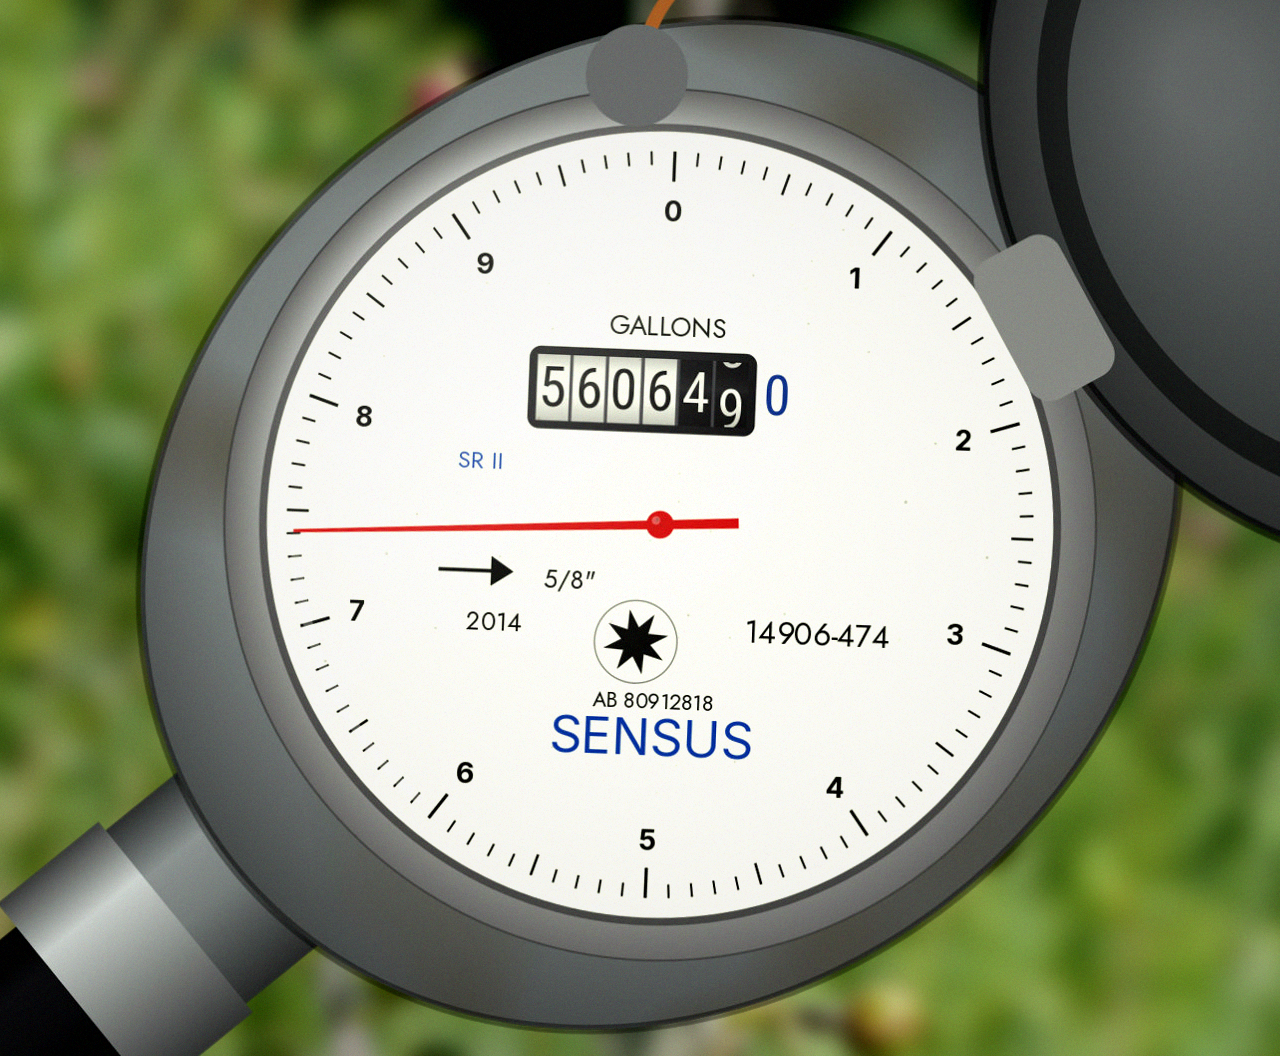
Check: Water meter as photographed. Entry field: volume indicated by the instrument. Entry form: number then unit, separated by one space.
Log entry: 5606487.4 gal
